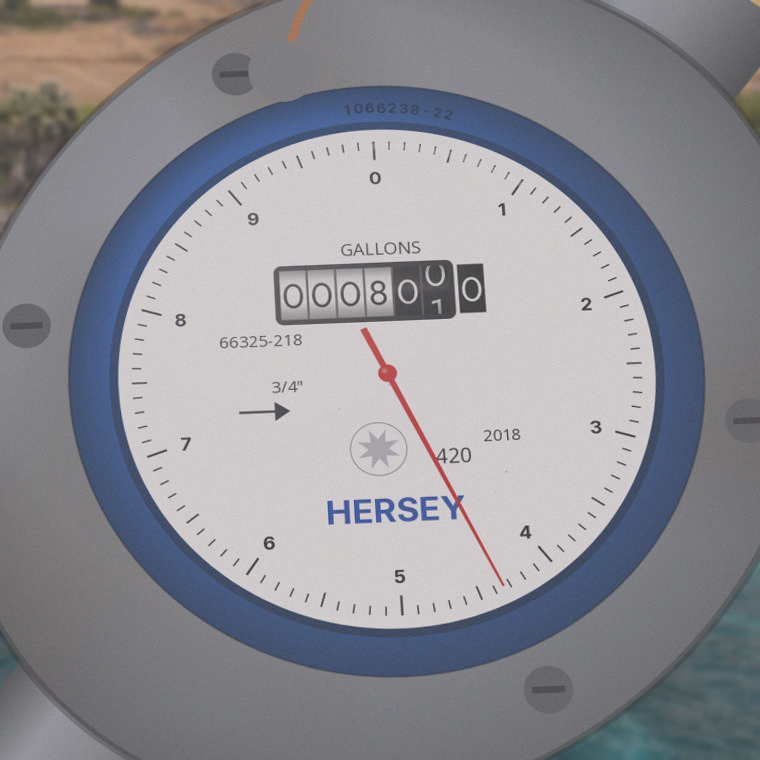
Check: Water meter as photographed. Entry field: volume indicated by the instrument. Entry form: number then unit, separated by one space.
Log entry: 8004.3 gal
